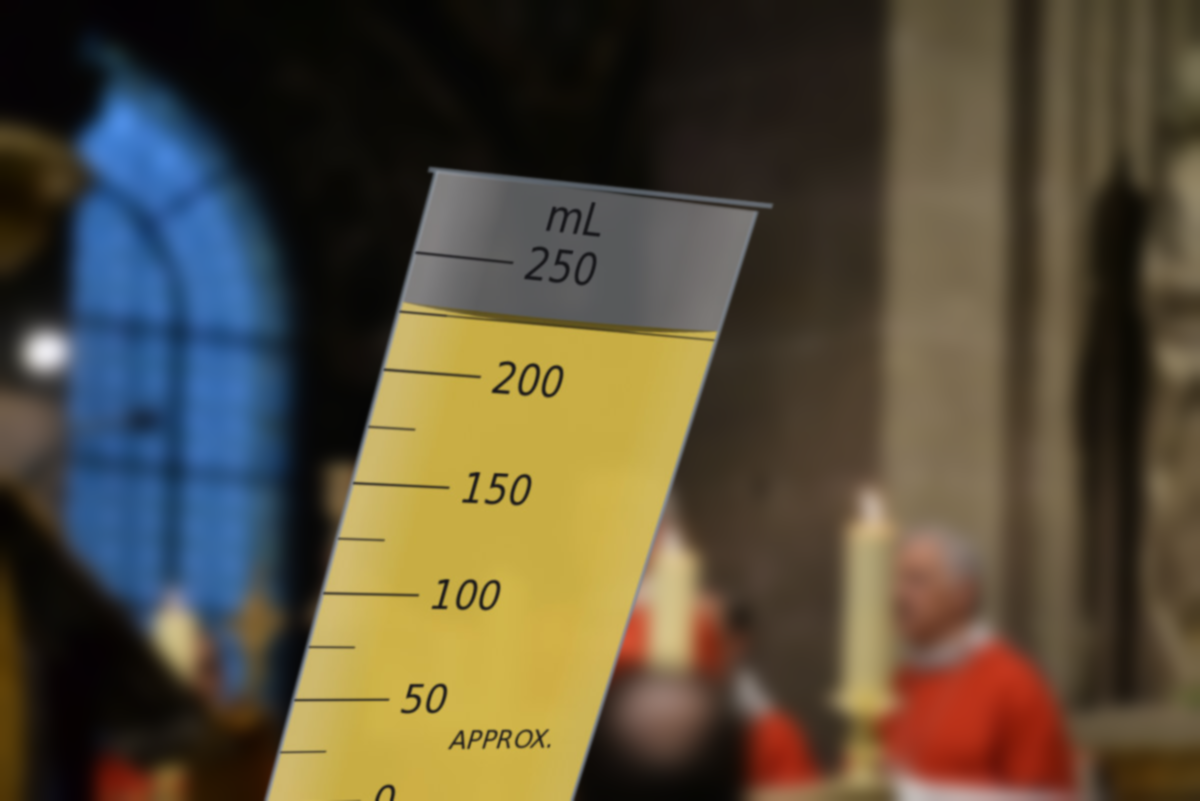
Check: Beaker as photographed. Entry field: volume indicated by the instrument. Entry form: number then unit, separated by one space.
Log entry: 225 mL
